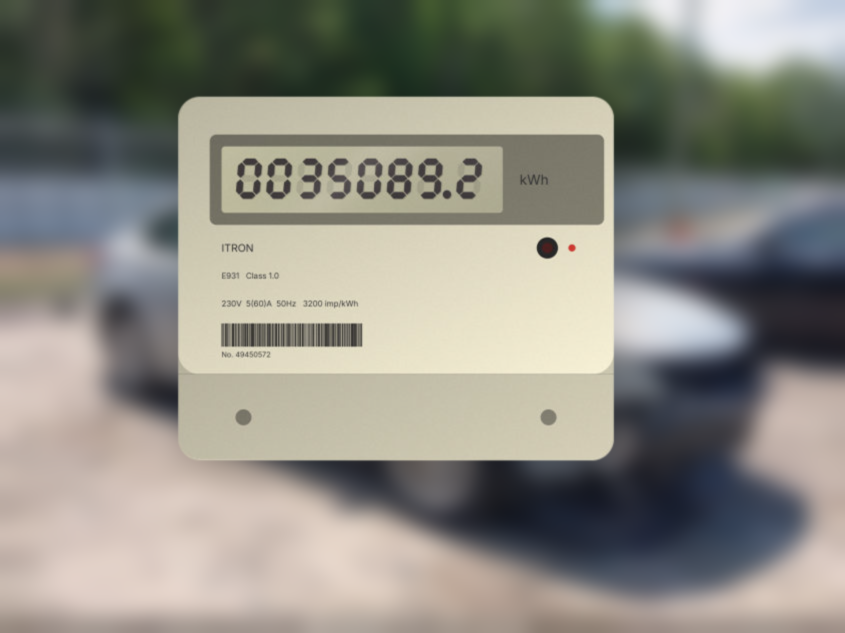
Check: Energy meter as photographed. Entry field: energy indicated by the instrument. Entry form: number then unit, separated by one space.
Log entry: 35089.2 kWh
